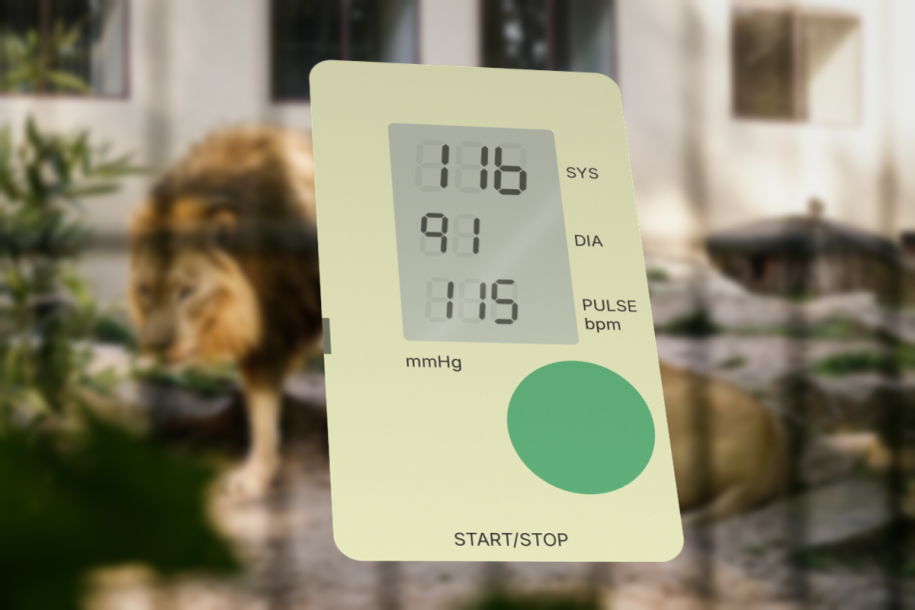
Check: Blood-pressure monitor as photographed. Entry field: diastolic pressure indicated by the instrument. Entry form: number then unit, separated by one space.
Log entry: 91 mmHg
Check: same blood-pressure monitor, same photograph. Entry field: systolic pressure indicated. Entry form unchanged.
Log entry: 116 mmHg
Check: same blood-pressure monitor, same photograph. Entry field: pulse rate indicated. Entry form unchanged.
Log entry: 115 bpm
